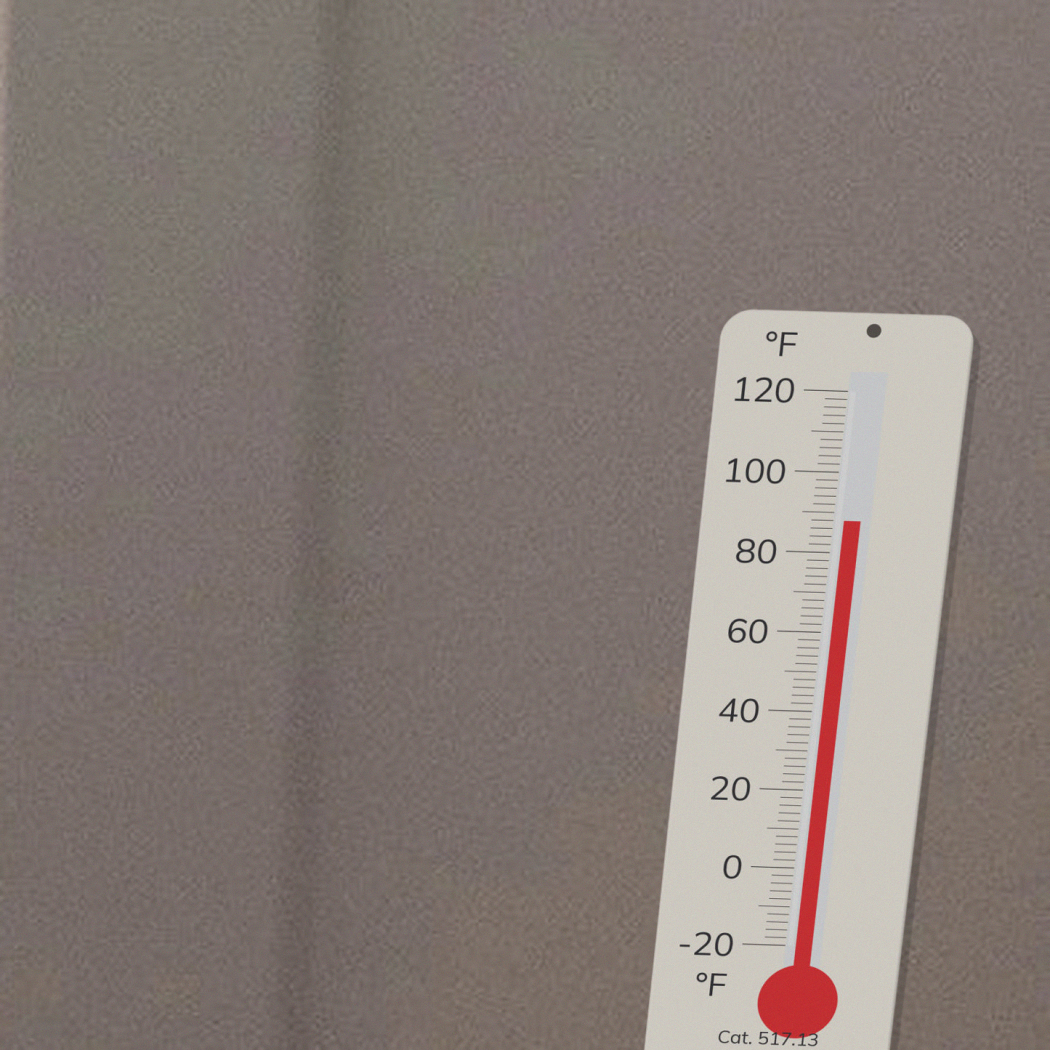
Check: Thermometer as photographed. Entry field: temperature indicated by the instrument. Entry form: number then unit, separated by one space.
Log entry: 88 °F
